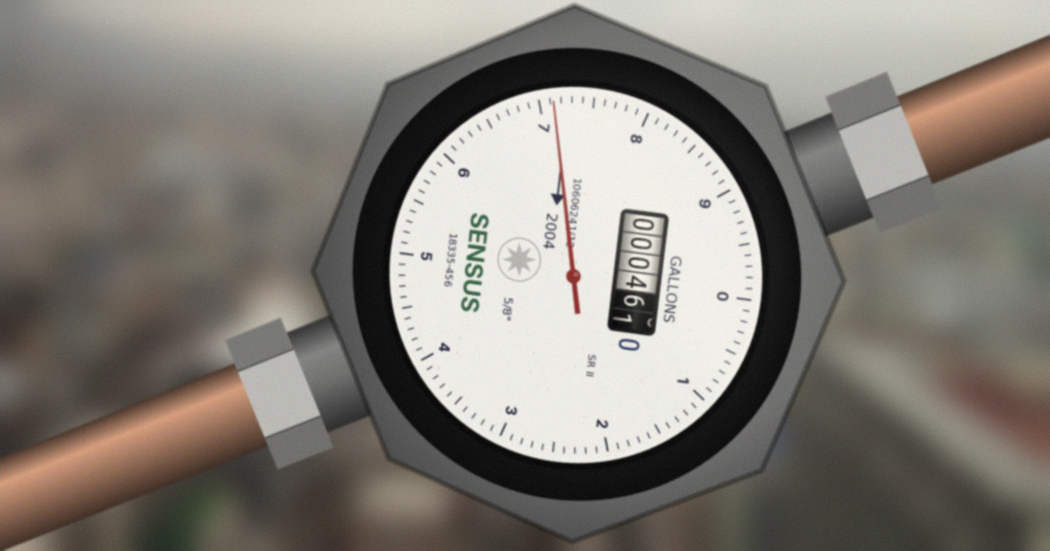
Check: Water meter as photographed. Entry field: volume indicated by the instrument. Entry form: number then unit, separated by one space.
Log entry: 4607.1 gal
